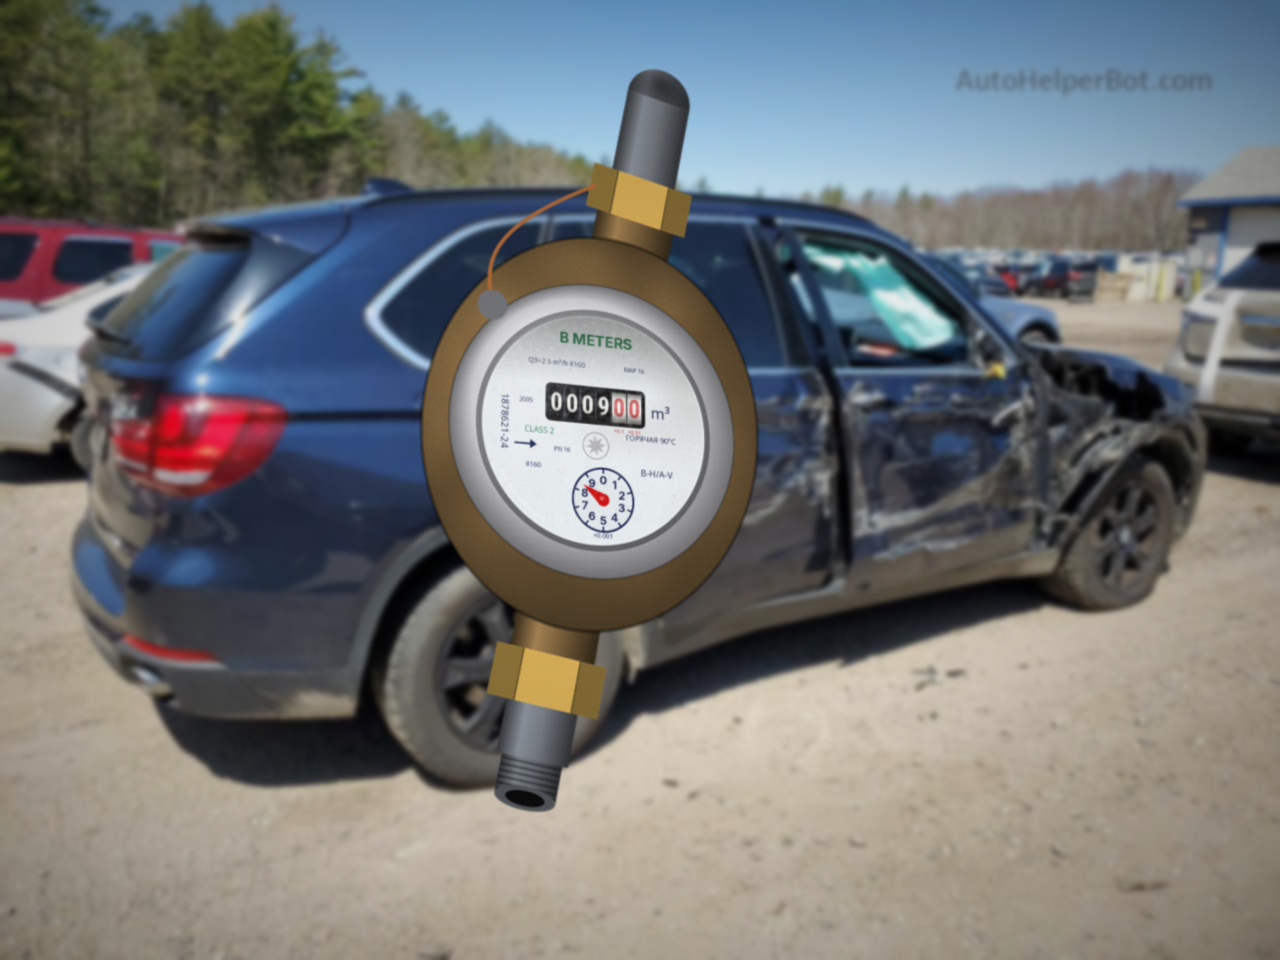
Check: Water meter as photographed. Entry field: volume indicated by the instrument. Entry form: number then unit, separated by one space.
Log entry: 9.008 m³
